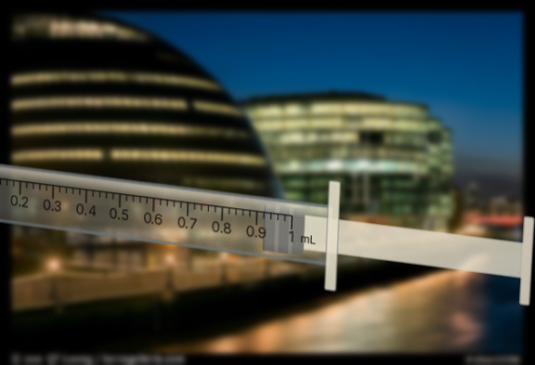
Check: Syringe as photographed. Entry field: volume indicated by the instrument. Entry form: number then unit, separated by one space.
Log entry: 0.92 mL
